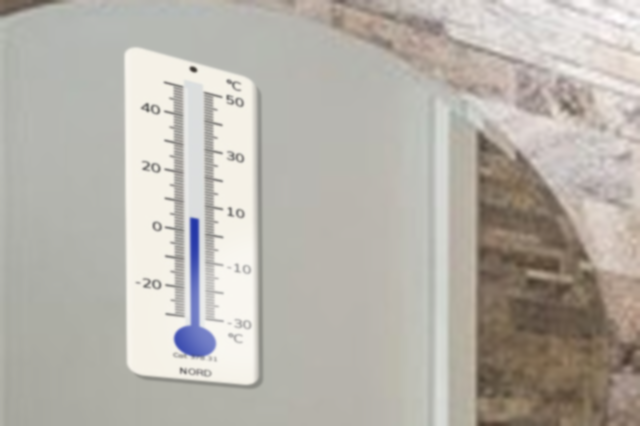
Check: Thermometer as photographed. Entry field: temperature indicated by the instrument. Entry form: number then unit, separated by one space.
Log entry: 5 °C
